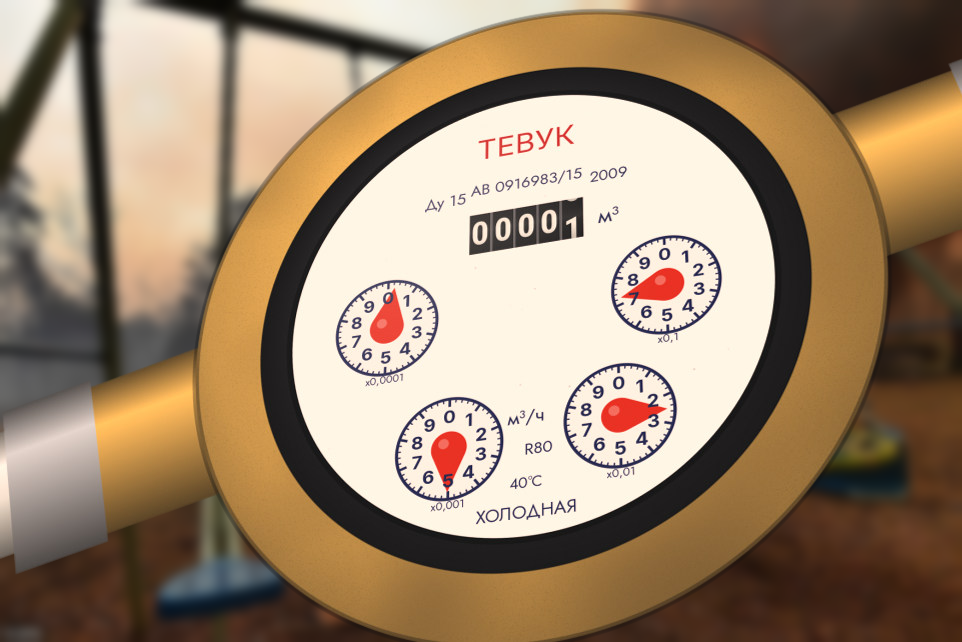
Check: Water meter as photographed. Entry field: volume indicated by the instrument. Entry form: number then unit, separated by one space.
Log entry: 0.7250 m³
